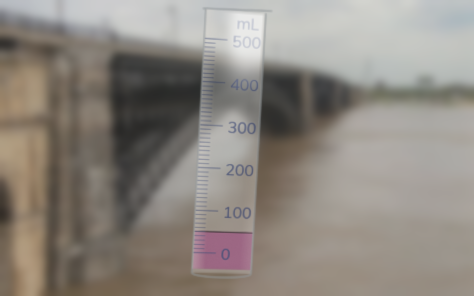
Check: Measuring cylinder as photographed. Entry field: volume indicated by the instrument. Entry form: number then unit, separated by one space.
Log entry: 50 mL
